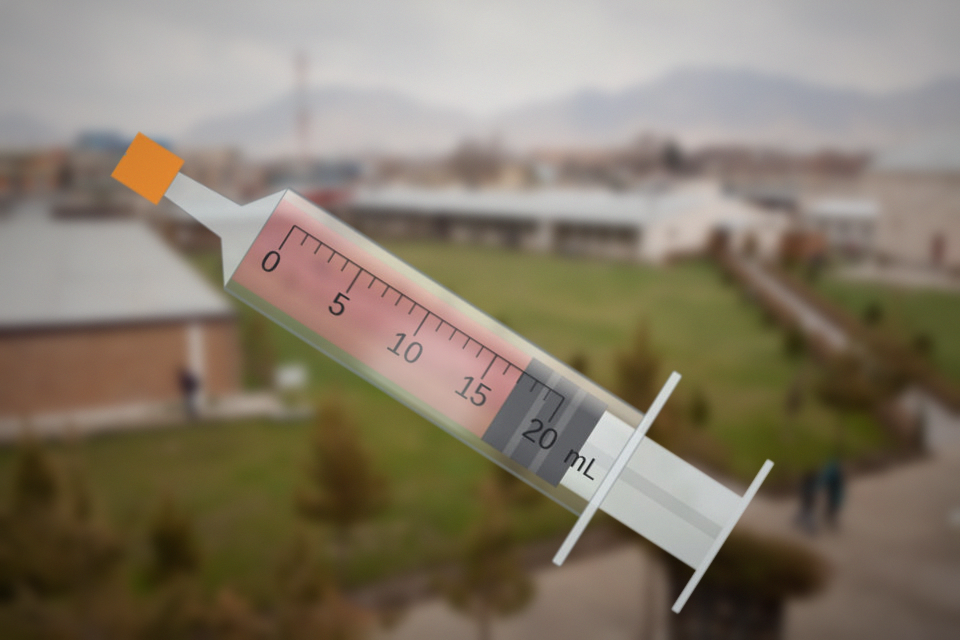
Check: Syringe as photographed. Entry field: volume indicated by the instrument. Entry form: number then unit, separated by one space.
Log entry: 17 mL
